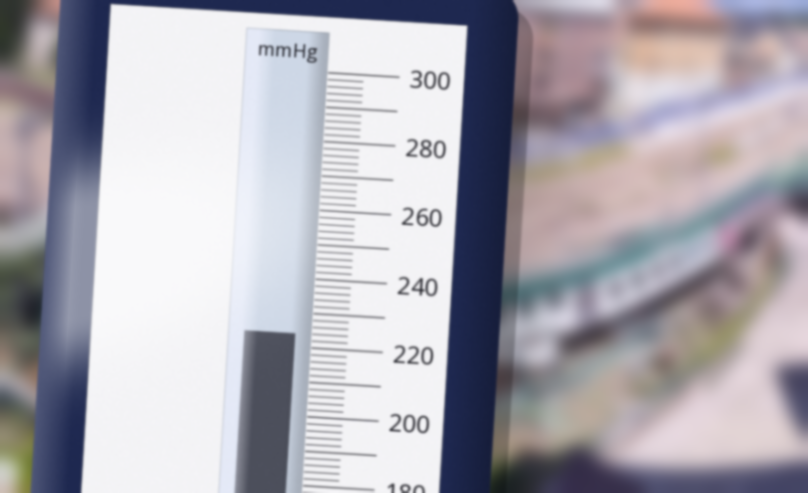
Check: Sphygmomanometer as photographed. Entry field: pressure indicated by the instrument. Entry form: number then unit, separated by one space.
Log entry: 224 mmHg
